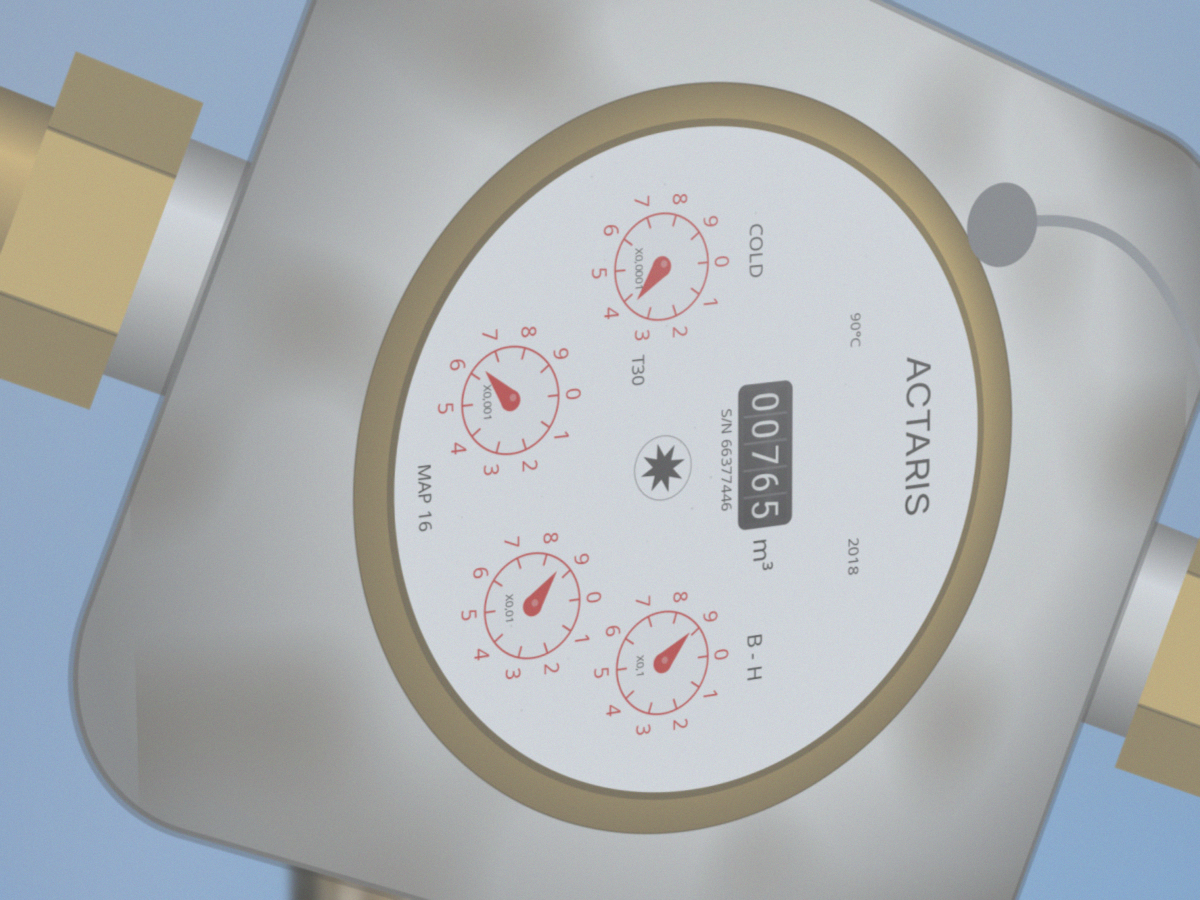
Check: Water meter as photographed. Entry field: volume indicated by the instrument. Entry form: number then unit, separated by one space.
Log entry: 765.8863 m³
